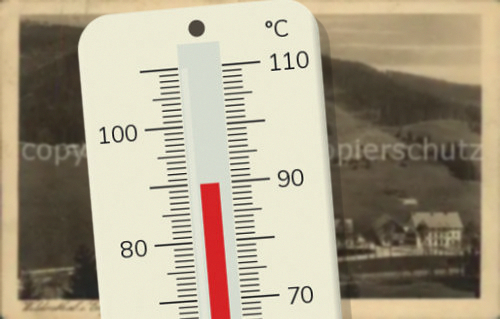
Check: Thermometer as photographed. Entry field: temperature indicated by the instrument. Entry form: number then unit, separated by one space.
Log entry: 90 °C
